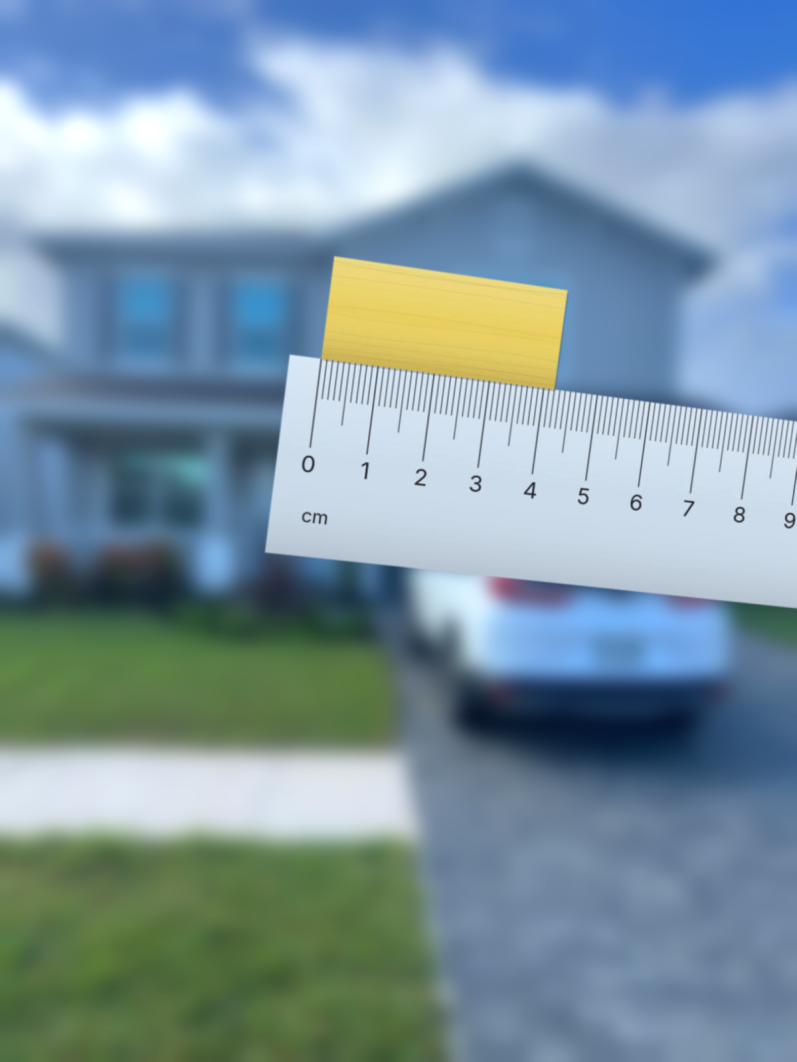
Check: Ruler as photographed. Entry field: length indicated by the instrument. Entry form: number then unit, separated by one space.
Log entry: 4.2 cm
